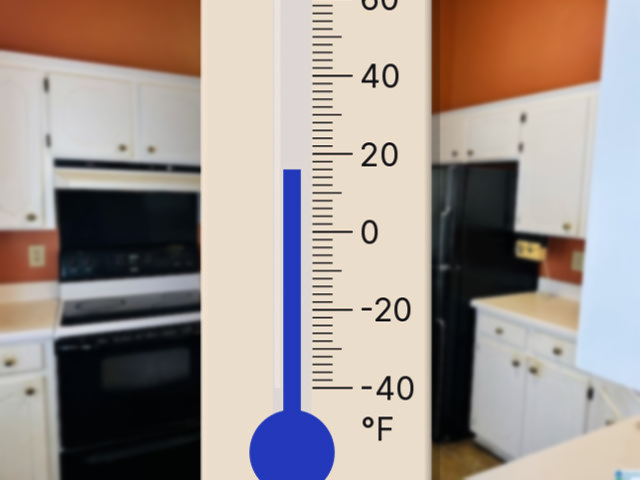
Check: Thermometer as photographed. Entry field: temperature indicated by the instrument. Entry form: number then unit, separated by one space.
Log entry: 16 °F
